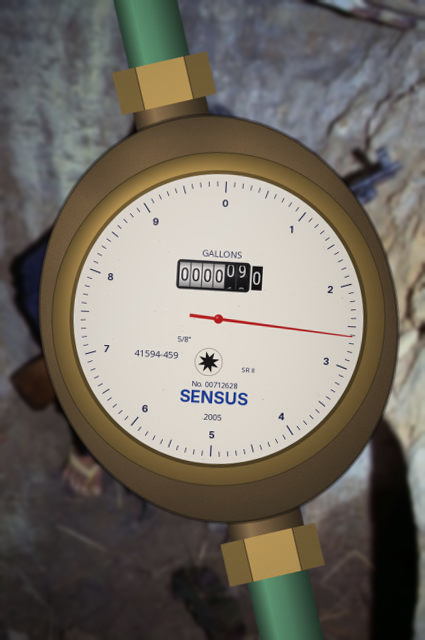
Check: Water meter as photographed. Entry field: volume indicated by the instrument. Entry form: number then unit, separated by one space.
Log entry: 92.6 gal
